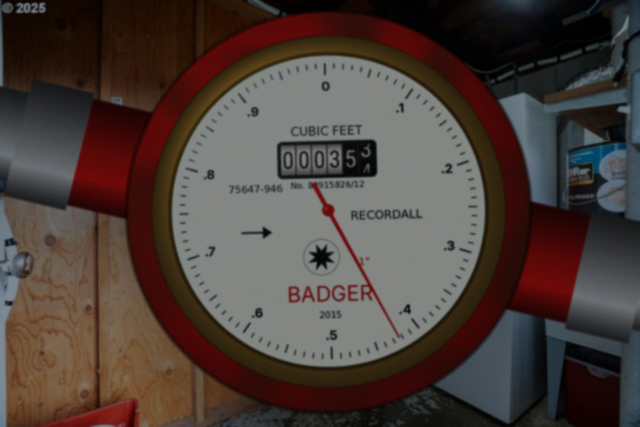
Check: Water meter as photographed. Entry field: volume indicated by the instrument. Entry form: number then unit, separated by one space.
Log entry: 353.42 ft³
